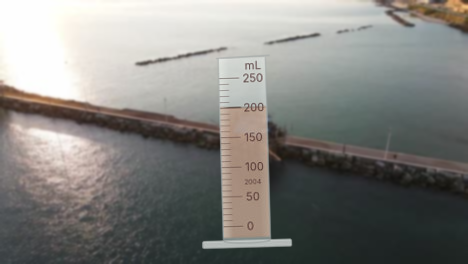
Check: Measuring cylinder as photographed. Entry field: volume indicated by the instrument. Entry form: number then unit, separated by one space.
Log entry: 200 mL
